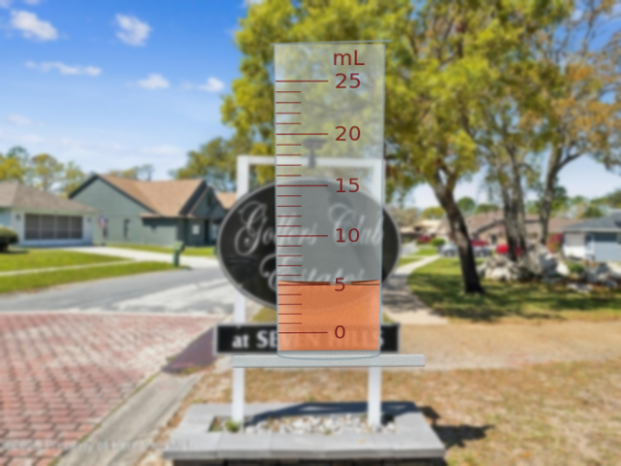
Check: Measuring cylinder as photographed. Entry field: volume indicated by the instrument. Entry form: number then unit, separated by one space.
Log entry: 5 mL
